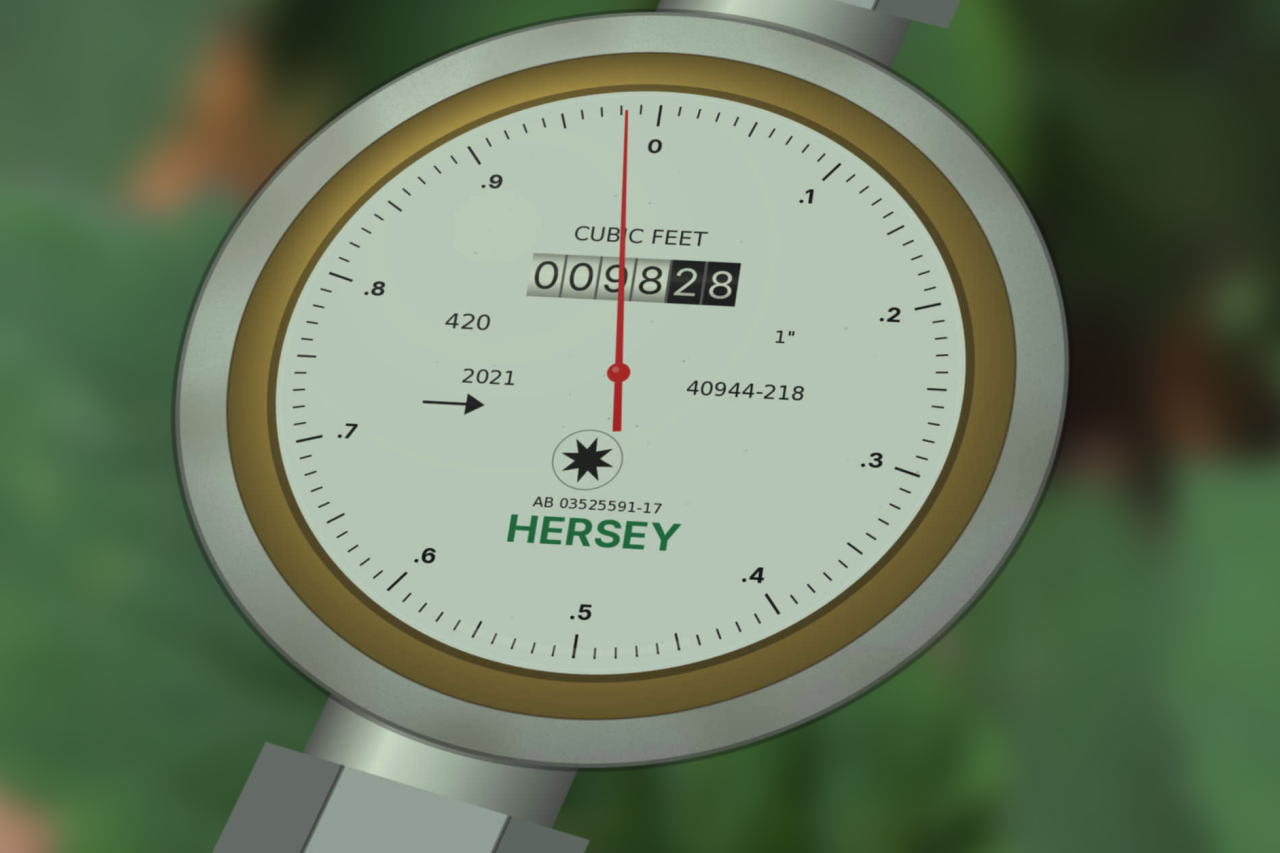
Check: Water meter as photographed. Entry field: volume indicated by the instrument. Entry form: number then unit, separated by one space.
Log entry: 9827.98 ft³
